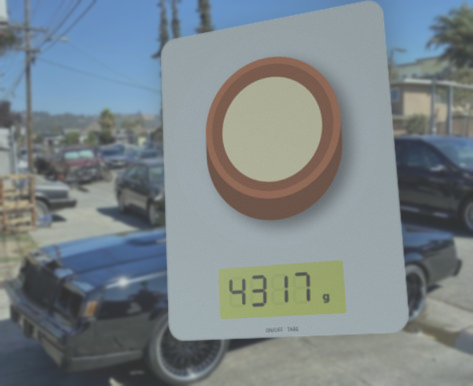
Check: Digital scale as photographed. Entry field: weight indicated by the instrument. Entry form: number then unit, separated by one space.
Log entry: 4317 g
